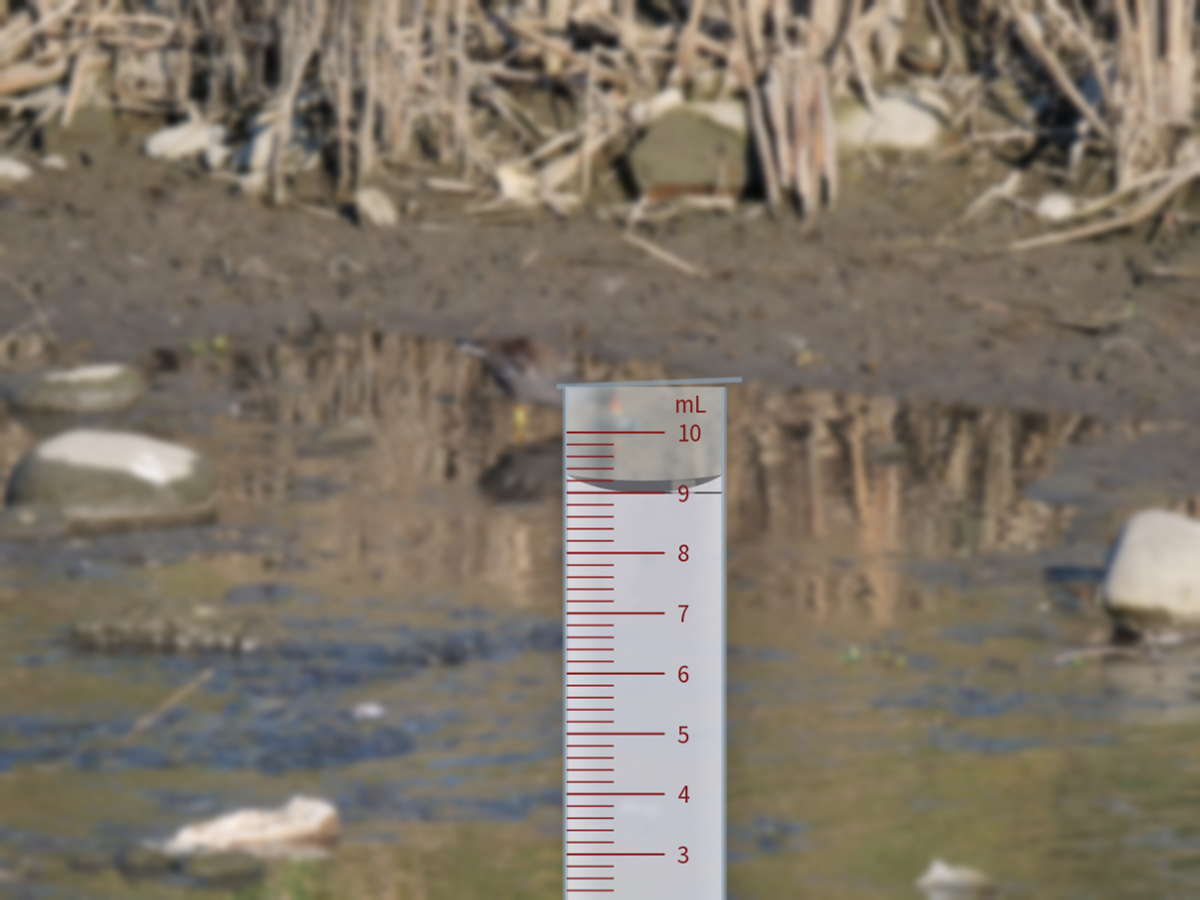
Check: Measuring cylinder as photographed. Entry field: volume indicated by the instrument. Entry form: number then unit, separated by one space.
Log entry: 9 mL
